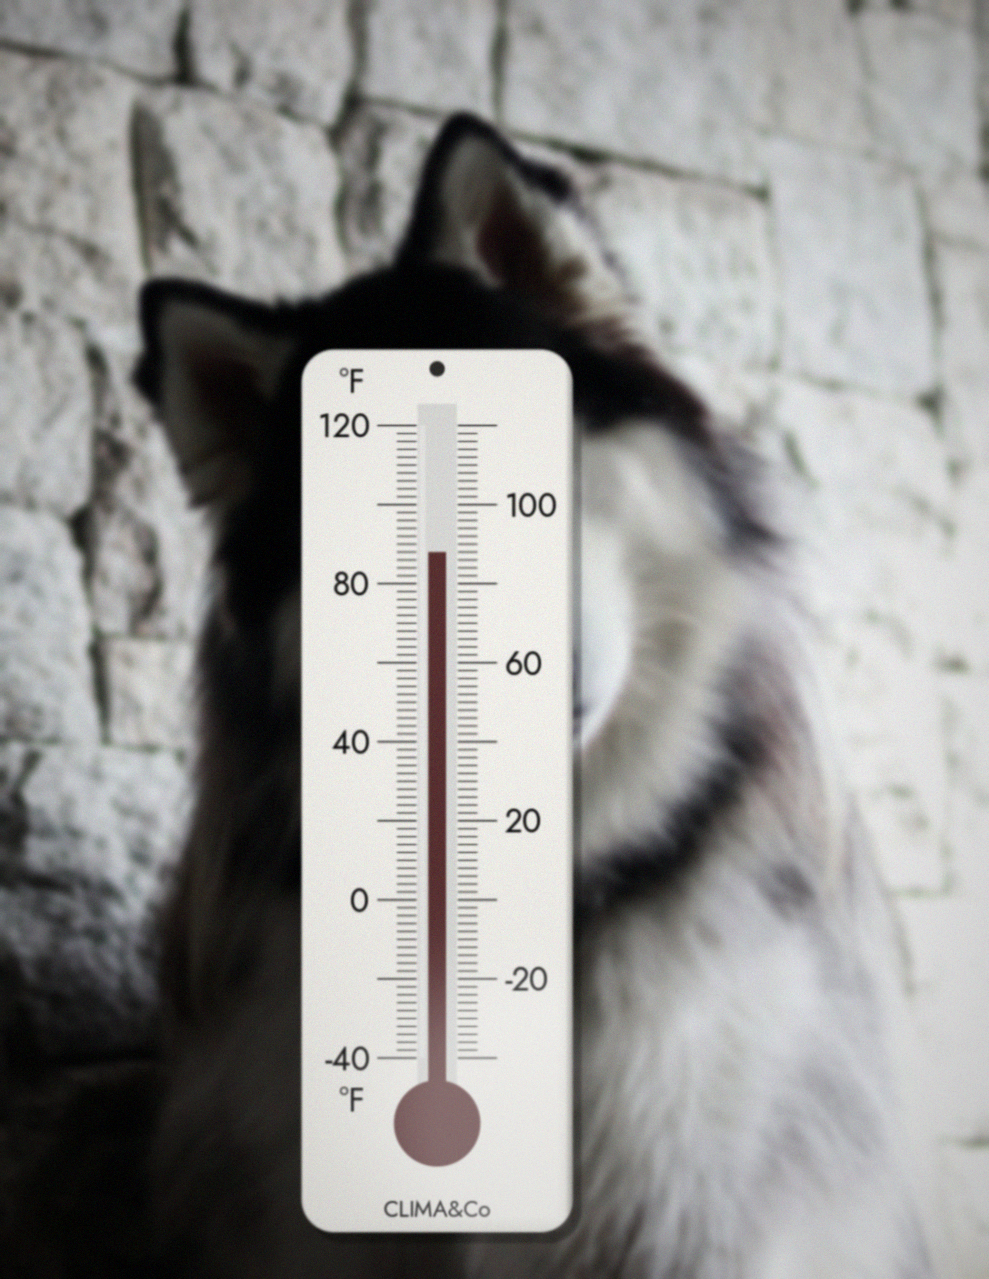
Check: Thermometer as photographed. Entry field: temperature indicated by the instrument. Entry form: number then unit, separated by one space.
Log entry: 88 °F
